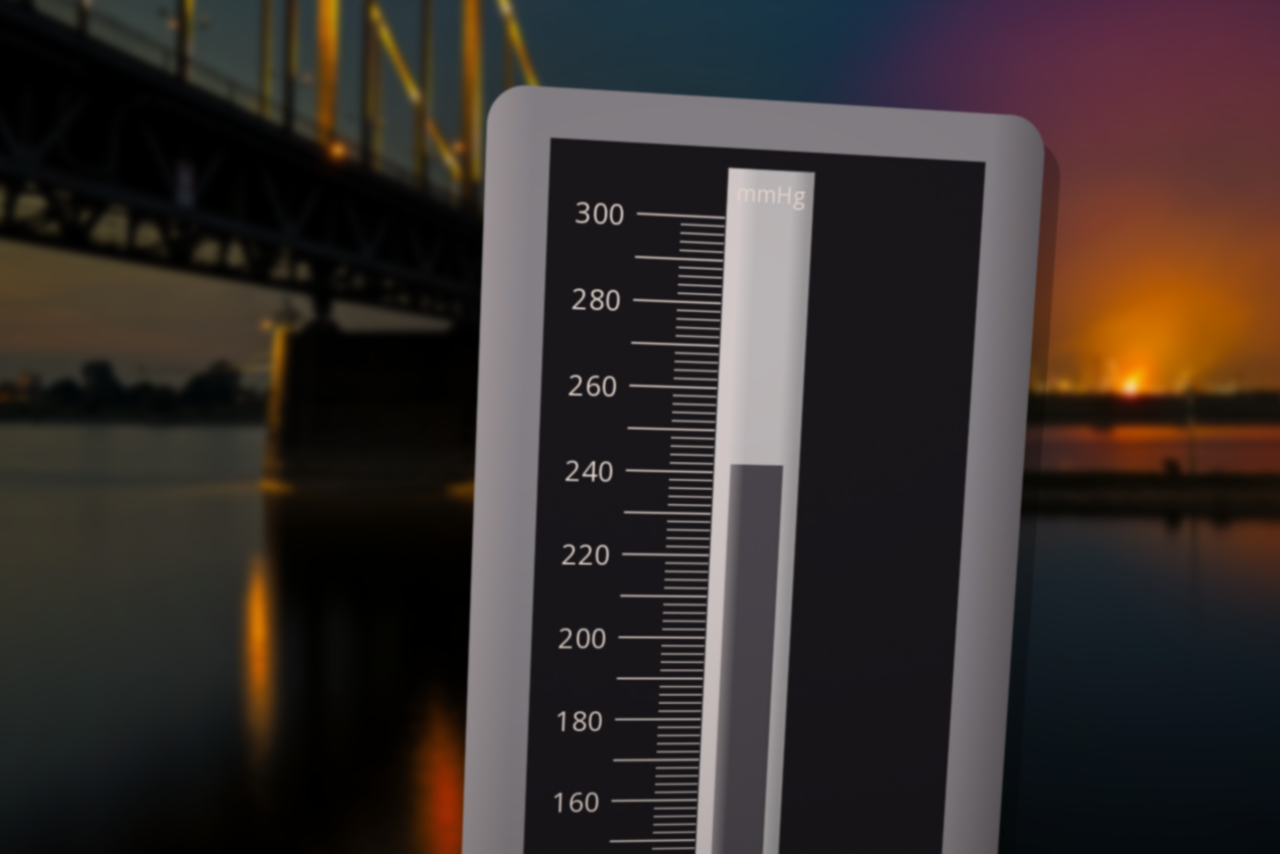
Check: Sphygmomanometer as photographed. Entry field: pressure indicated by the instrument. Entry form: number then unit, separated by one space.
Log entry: 242 mmHg
